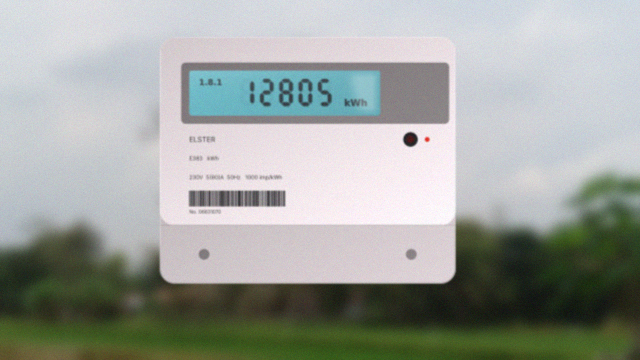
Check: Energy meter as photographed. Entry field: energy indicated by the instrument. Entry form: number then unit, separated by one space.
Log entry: 12805 kWh
